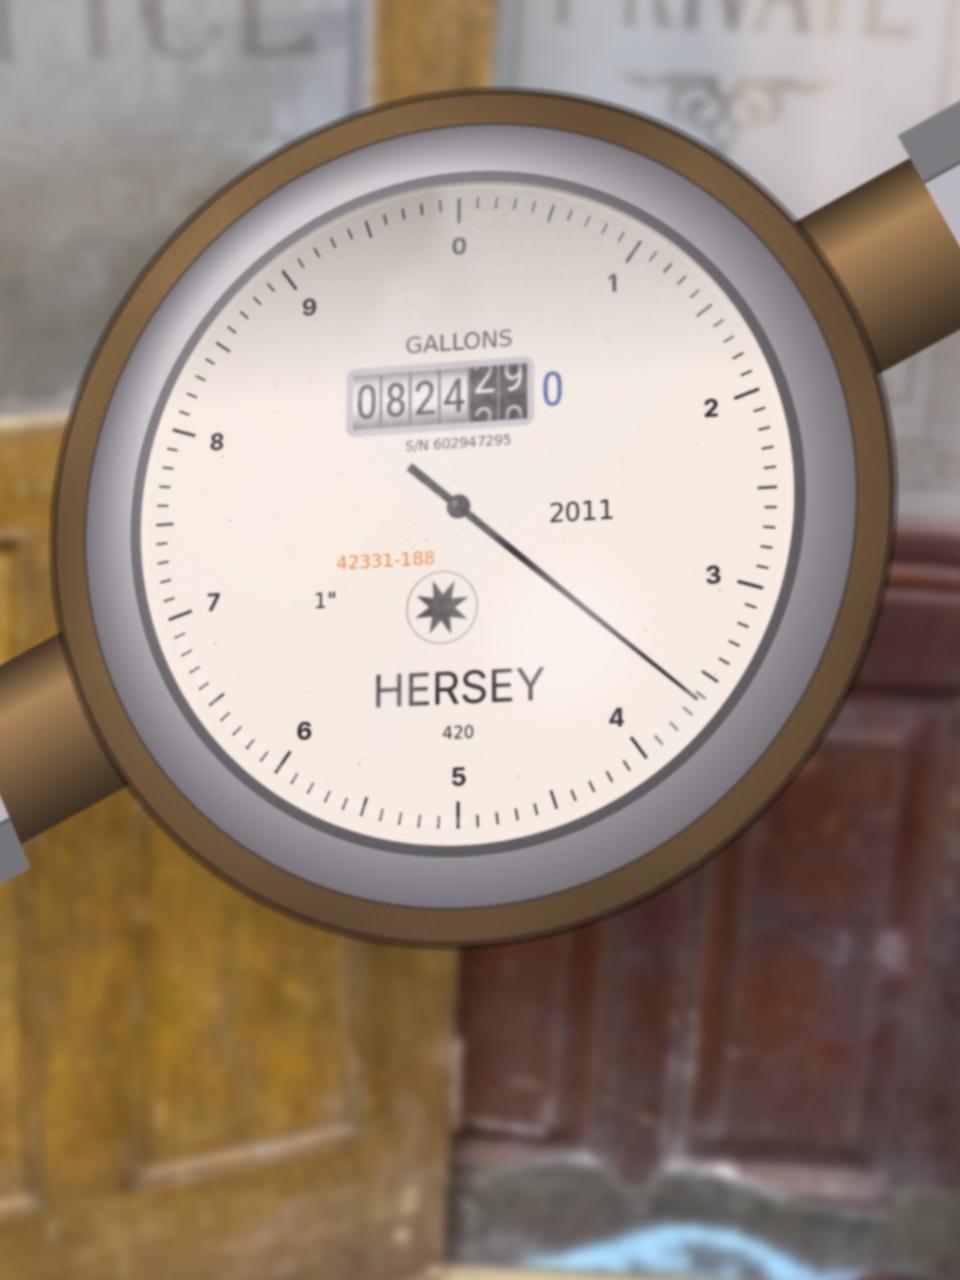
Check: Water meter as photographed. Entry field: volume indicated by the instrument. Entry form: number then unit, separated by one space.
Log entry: 824293.6 gal
